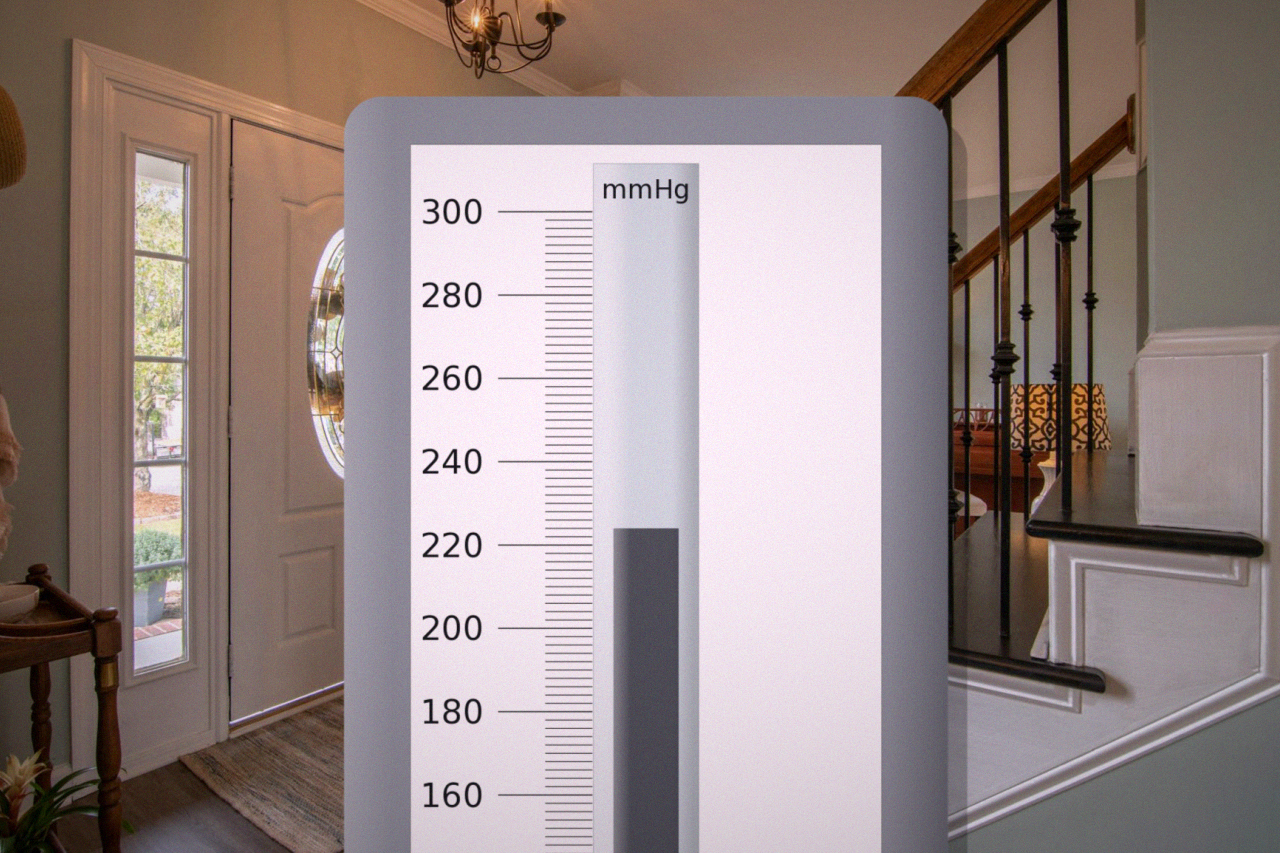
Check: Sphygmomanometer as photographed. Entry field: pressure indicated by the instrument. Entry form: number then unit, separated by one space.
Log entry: 224 mmHg
